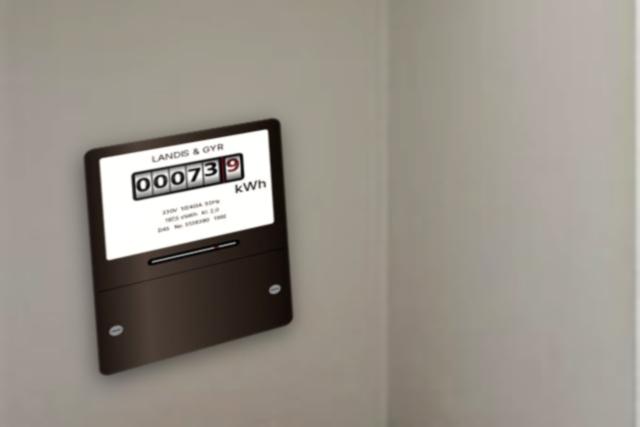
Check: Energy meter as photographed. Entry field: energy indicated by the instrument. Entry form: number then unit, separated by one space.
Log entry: 73.9 kWh
